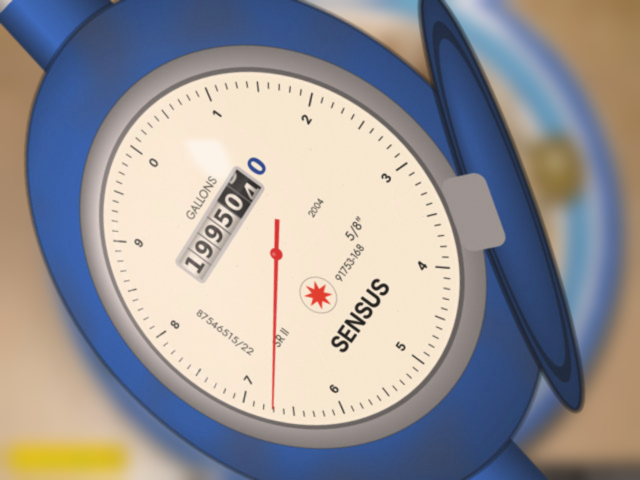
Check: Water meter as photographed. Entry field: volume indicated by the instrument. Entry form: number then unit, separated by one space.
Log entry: 1995036.7 gal
